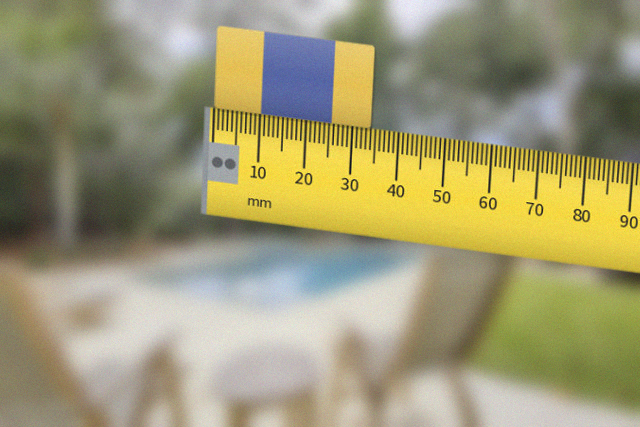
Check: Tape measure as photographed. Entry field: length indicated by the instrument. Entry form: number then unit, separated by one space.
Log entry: 34 mm
